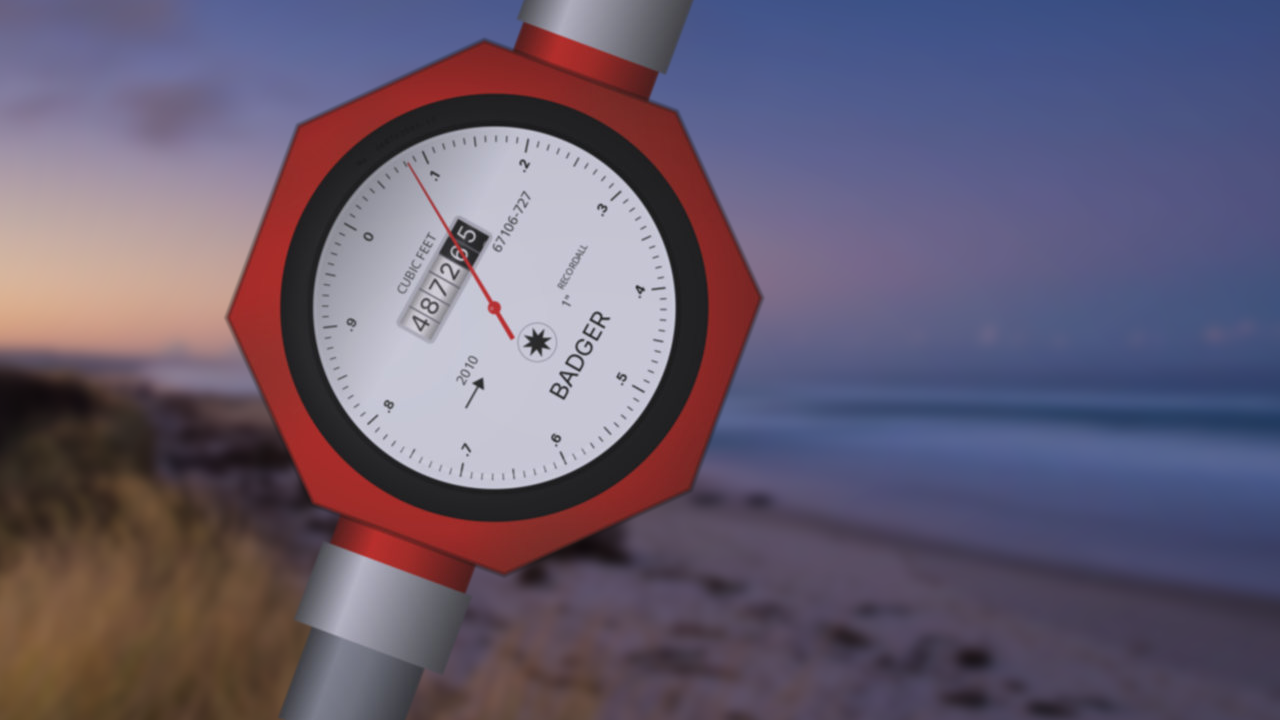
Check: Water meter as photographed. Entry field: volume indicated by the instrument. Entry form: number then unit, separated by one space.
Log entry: 487265.08 ft³
